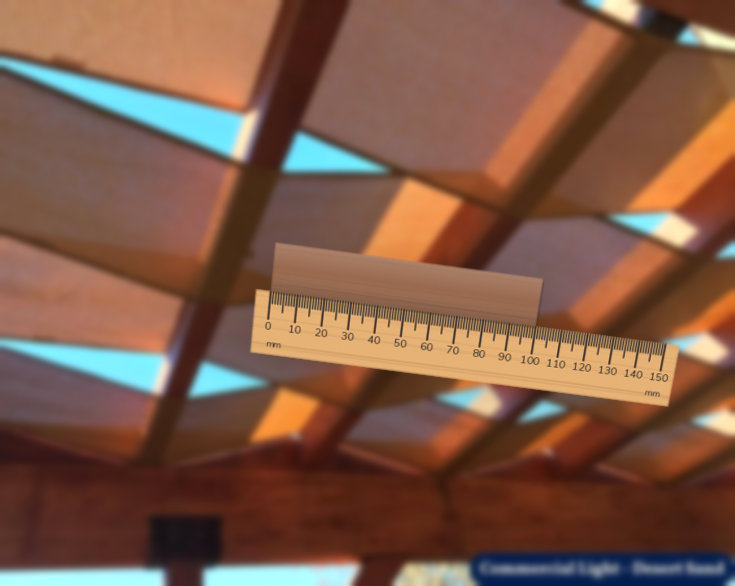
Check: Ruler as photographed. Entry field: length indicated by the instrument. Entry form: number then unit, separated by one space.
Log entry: 100 mm
